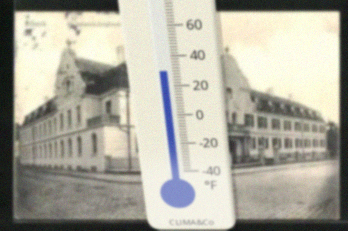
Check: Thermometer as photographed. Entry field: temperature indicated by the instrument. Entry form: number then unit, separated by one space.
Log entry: 30 °F
